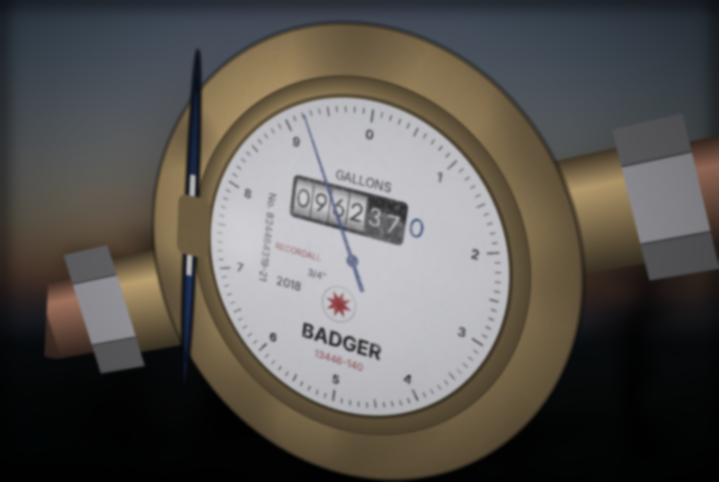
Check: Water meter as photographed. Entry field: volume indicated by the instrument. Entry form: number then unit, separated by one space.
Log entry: 962369.2 gal
